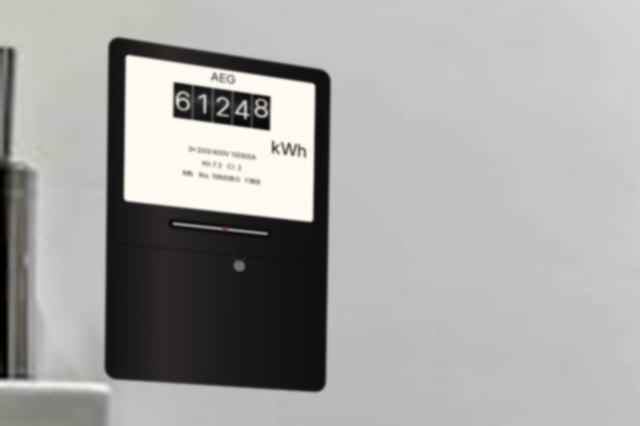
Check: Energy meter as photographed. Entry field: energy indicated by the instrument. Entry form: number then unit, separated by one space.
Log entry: 61248 kWh
